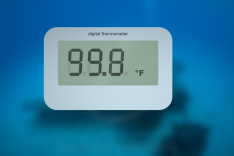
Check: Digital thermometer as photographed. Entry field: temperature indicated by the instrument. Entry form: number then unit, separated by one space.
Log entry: 99.8 °F
